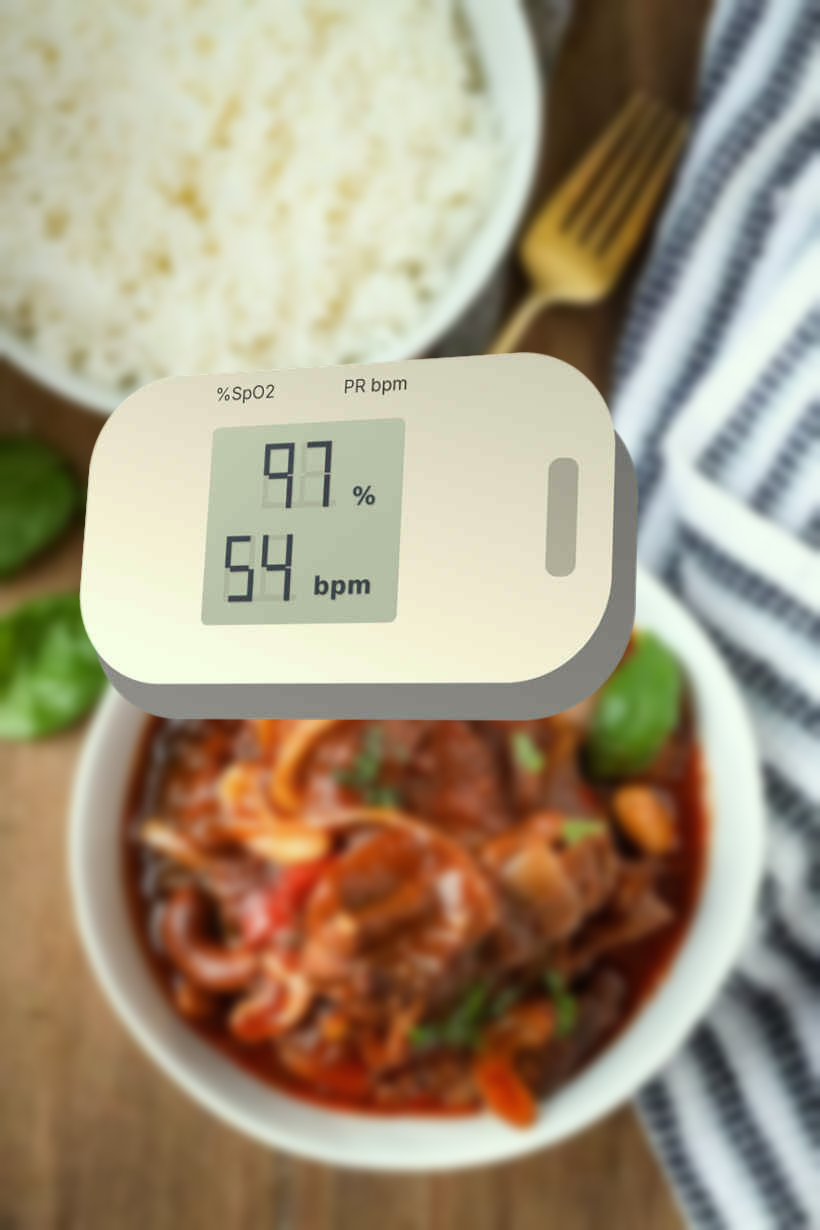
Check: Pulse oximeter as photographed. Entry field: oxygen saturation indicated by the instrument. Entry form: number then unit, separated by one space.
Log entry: 97 %
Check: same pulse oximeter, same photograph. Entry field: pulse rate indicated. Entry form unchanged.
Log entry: 54 bpm
